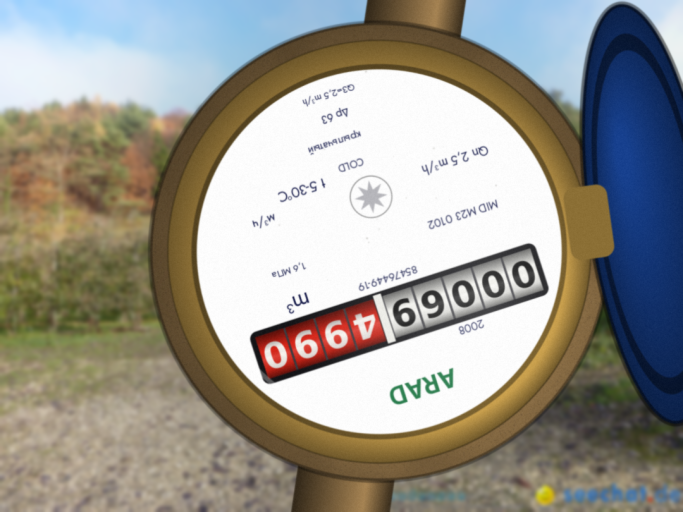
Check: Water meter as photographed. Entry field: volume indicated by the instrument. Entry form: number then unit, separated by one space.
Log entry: 69.4990 m³
